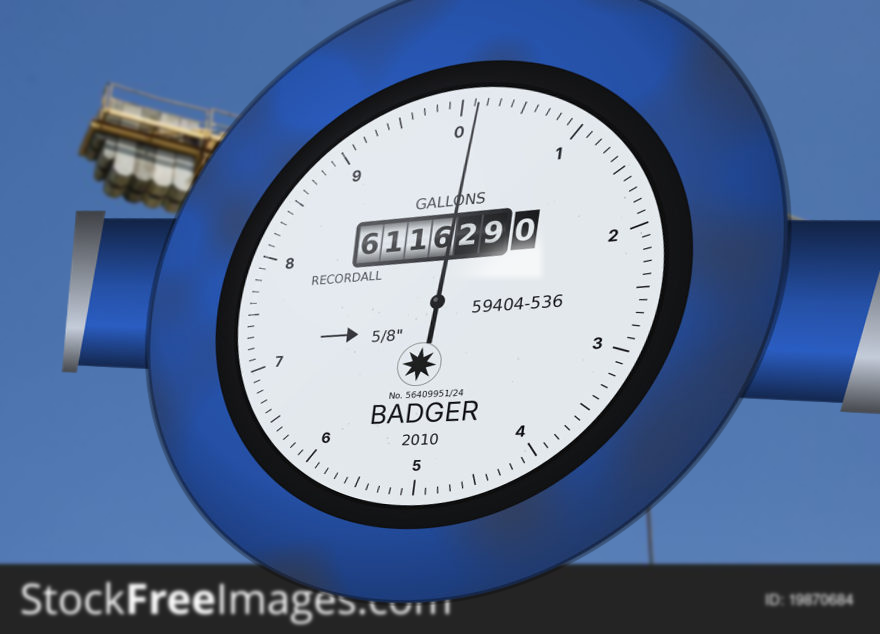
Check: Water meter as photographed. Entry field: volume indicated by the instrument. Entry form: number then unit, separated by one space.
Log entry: 6116290.1 gal
